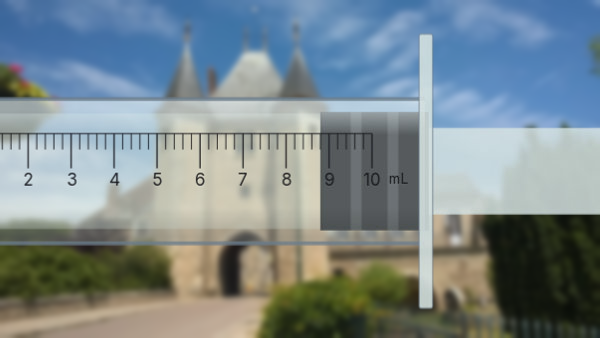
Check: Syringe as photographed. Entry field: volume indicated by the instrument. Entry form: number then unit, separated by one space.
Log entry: 8.8 mL
